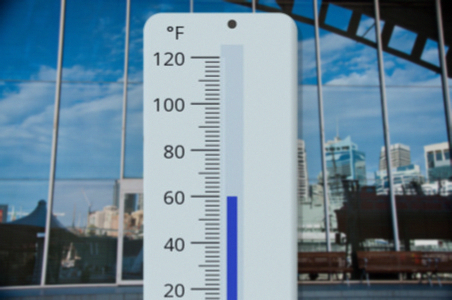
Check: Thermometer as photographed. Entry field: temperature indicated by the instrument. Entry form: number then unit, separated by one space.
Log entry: 60 °F
